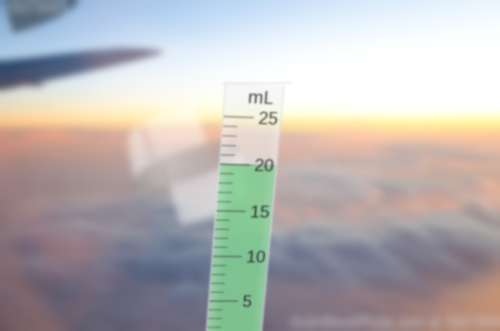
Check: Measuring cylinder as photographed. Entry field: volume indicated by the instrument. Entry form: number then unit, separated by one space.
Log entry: 20 mL
